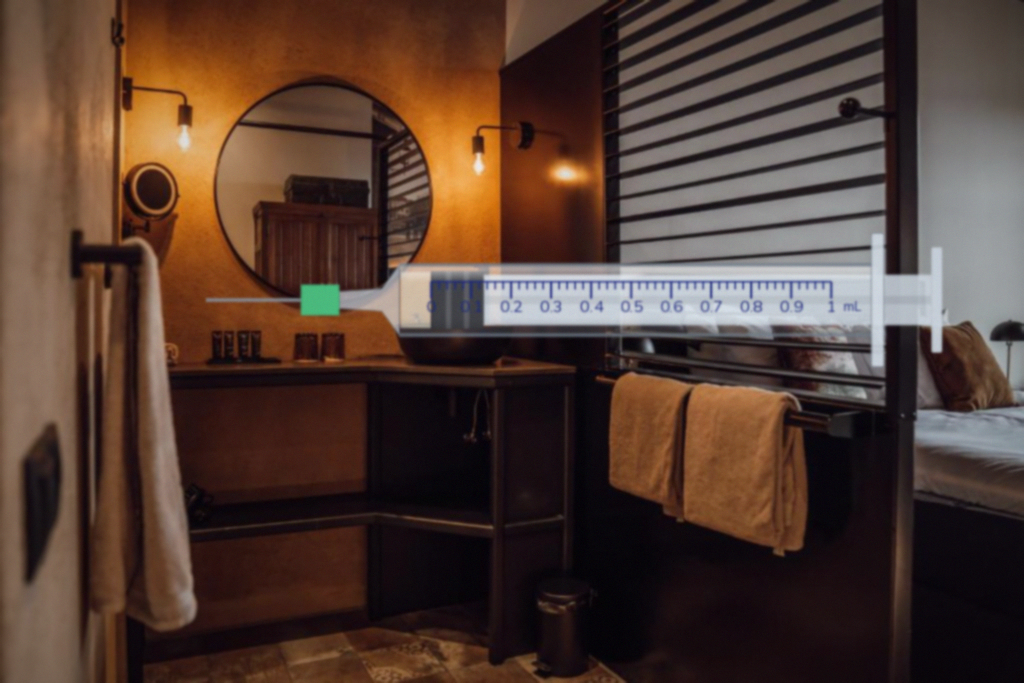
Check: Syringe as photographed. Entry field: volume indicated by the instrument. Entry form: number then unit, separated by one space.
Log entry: 0 mL
